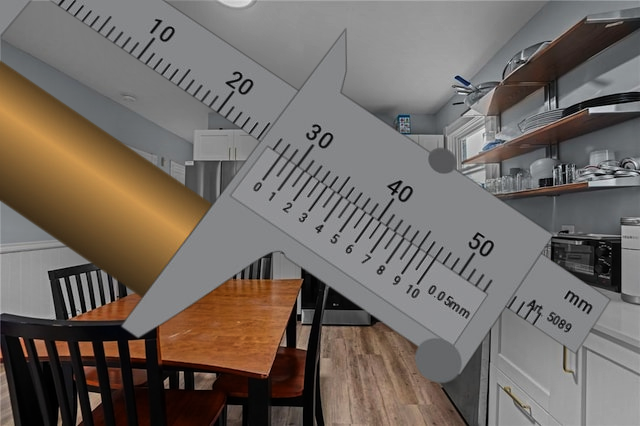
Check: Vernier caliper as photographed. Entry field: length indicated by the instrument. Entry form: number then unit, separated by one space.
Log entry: 28.0 mm
